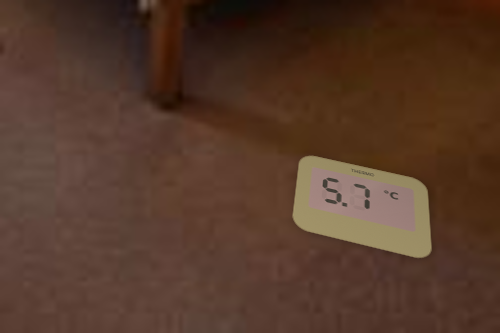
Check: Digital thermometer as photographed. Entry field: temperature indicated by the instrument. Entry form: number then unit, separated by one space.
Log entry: 5.7 °C
